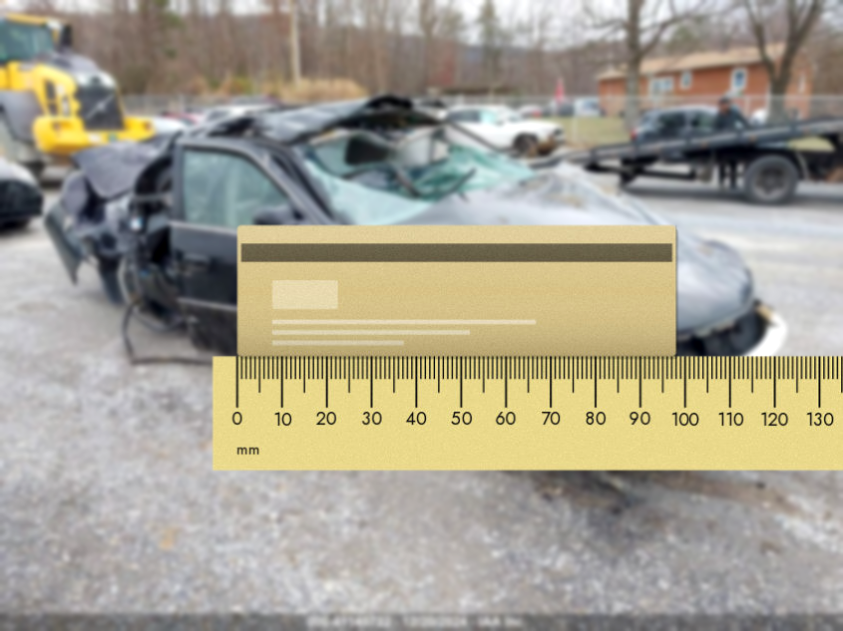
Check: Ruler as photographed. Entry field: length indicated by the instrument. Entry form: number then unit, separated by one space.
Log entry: 98 mm
